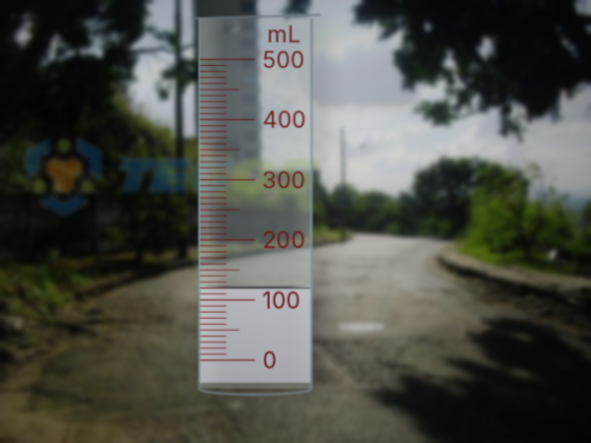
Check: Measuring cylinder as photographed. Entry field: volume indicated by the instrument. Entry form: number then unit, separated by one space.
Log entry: 120 mL
